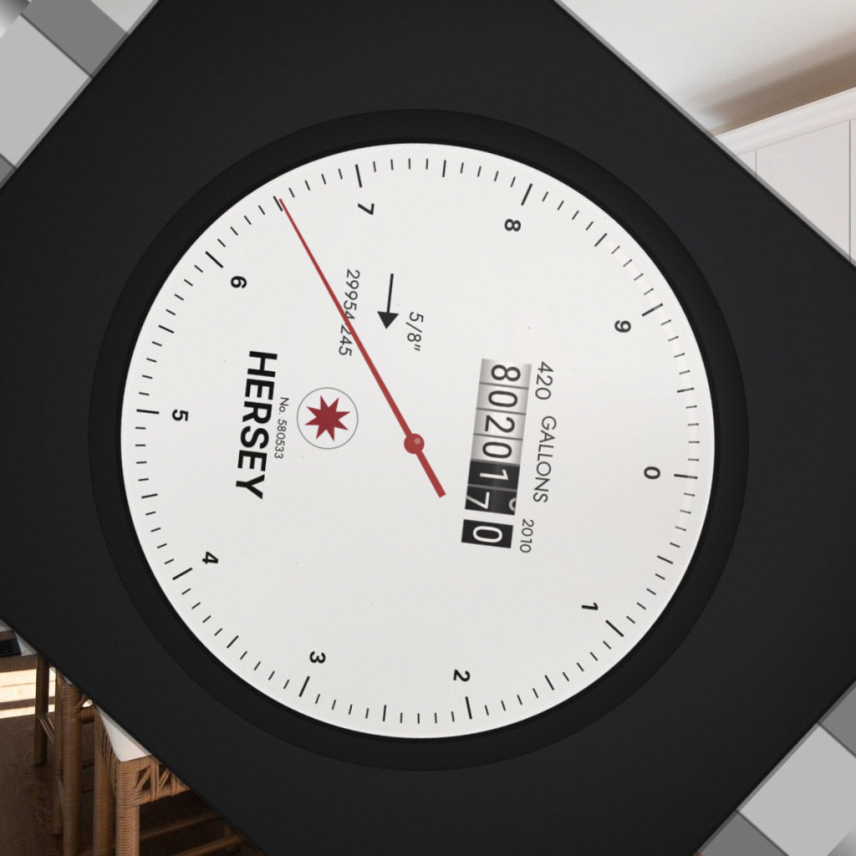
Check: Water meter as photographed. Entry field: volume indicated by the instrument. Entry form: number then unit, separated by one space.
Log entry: 8020166.5 gal
